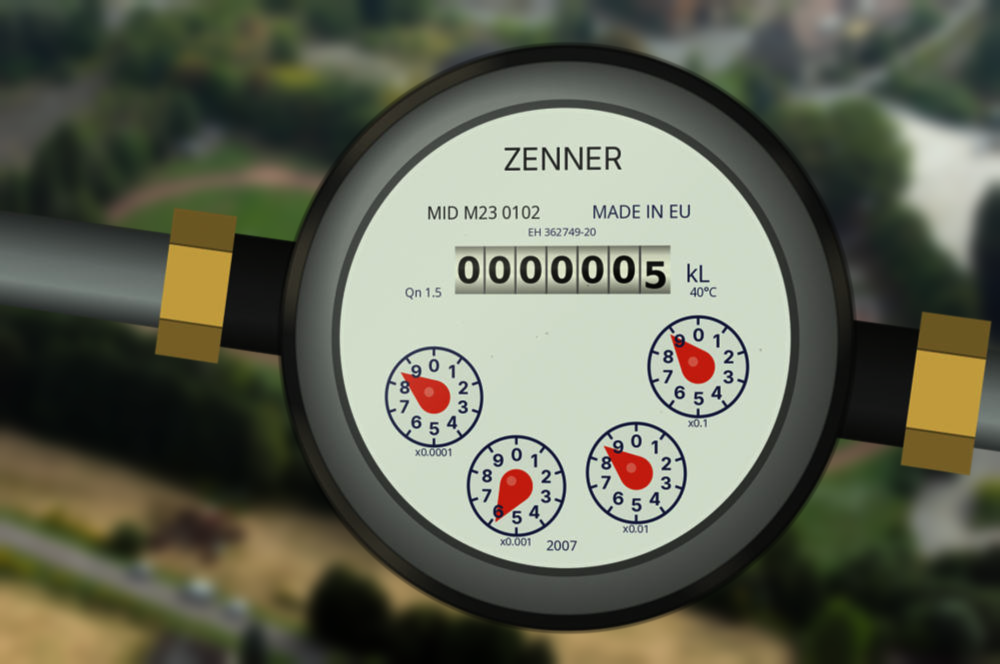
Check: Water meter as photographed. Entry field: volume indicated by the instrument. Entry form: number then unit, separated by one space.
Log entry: 4.8858 kL
